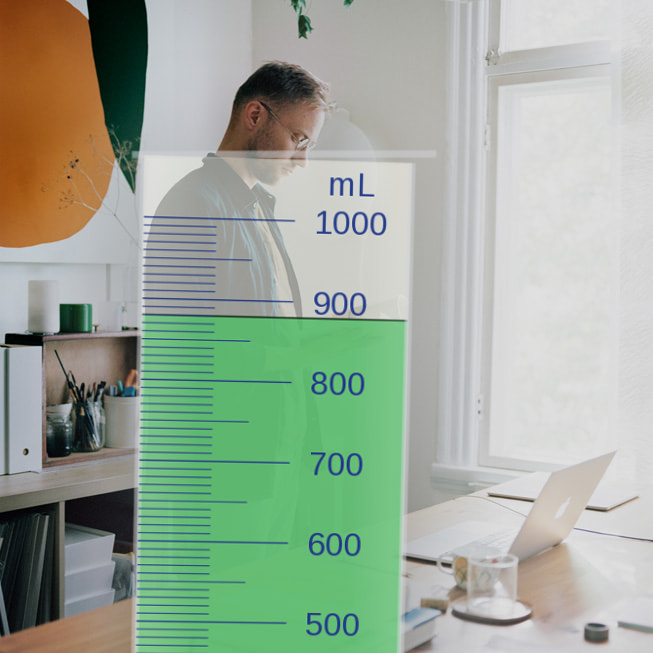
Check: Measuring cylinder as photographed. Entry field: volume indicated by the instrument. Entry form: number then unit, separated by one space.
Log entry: 880 mL
